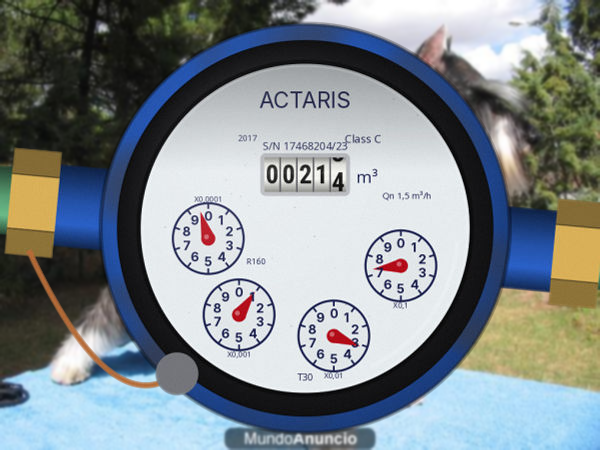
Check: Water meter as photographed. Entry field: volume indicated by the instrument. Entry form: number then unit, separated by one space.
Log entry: 213.7309 m³
